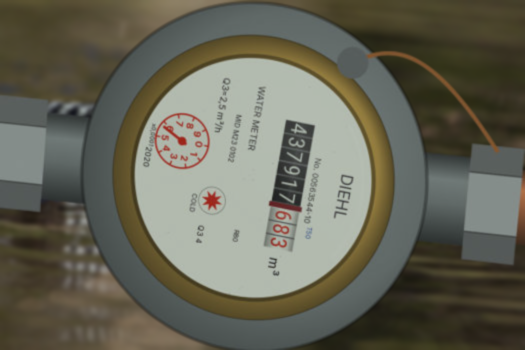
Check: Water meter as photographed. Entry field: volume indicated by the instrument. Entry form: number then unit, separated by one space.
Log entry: 437917.6835 m³
